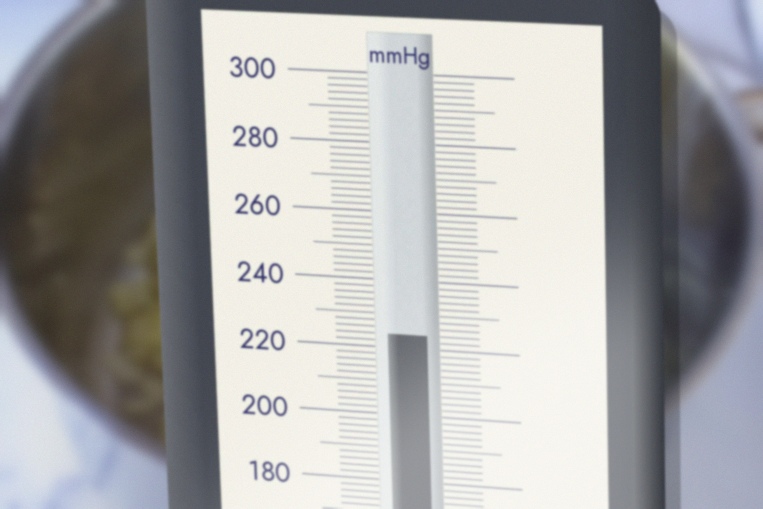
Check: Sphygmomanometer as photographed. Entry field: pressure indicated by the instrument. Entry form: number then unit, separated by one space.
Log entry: 224 mmHg
